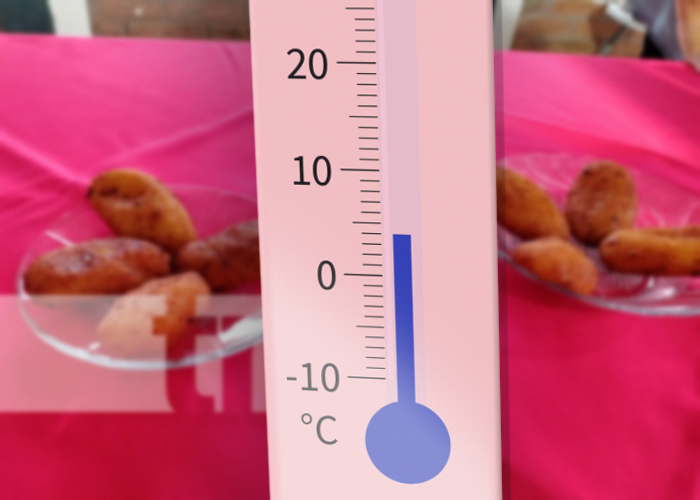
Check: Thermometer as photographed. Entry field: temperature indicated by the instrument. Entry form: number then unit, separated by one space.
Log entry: 4 °C
